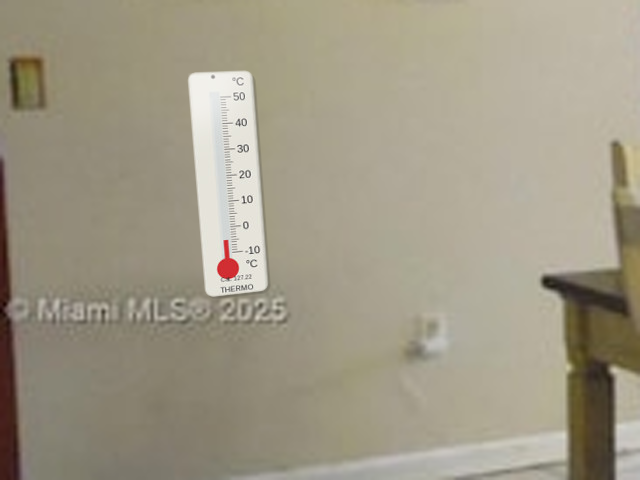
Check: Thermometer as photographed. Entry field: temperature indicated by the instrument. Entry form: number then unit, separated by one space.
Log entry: -5 °C
